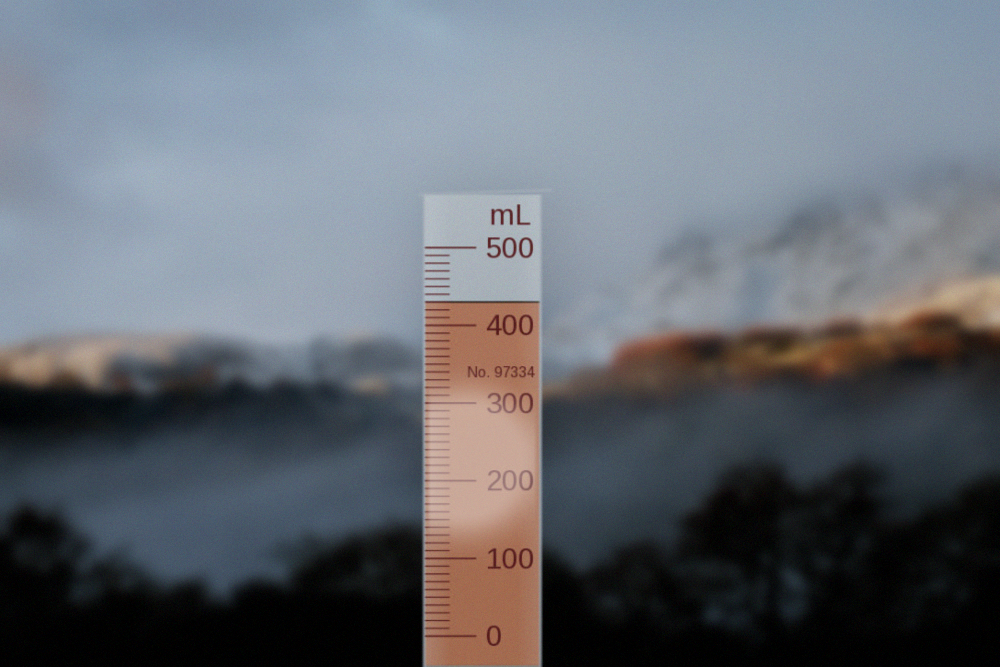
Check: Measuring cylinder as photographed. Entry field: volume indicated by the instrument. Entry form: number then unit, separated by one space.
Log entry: 430 mL
